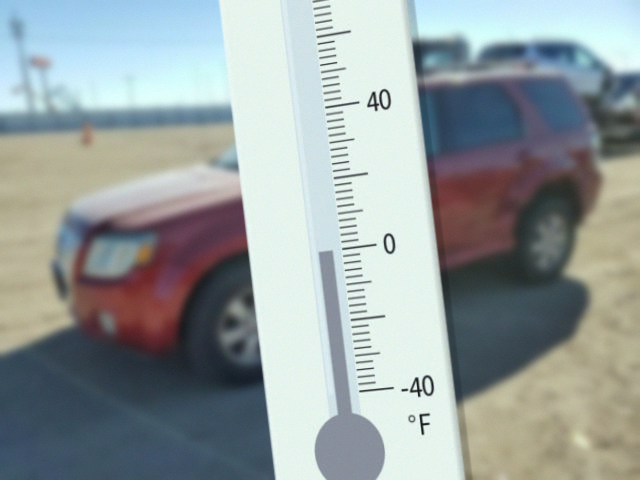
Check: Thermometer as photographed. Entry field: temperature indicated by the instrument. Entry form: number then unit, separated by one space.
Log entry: 0 °F
